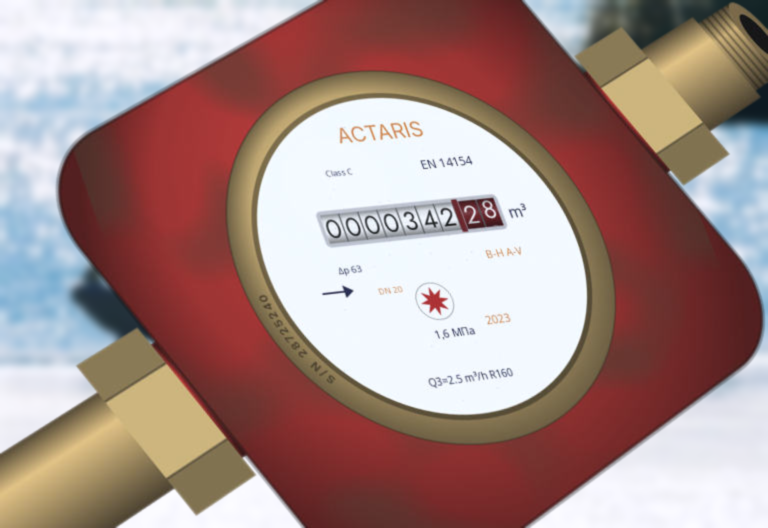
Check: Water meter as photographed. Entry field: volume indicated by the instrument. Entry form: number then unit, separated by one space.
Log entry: 342.28 m³
